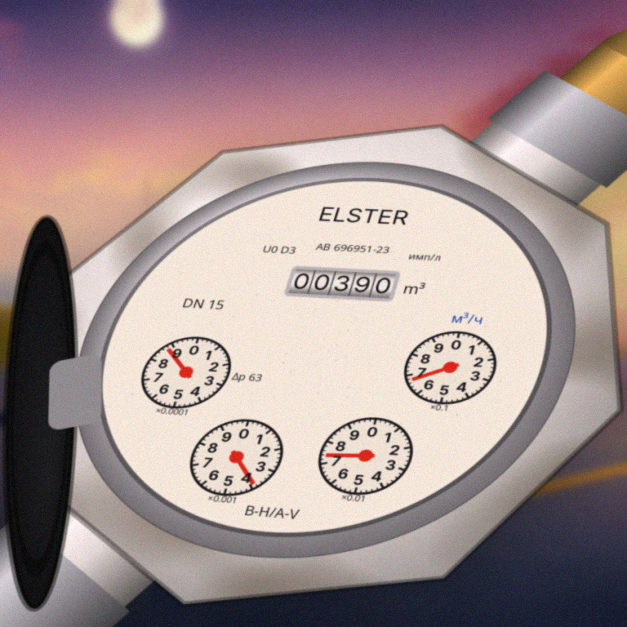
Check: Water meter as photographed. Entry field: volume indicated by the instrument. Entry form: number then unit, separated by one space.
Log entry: 390.6738 m³
